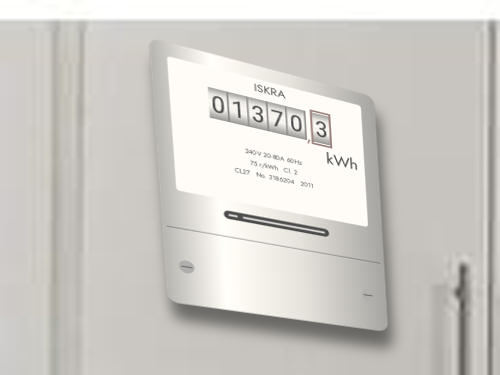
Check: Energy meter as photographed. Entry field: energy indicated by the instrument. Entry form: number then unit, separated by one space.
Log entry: 1370.3 kWh
